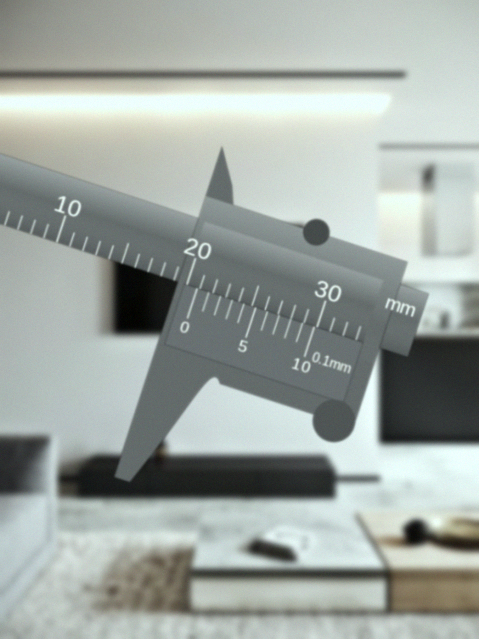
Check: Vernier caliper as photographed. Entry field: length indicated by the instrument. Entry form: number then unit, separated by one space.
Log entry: 20.8 mm
